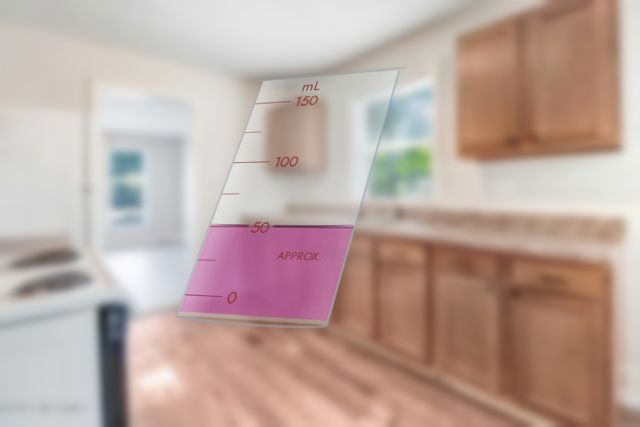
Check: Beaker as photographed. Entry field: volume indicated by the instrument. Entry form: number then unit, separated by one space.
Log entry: 50 mL
